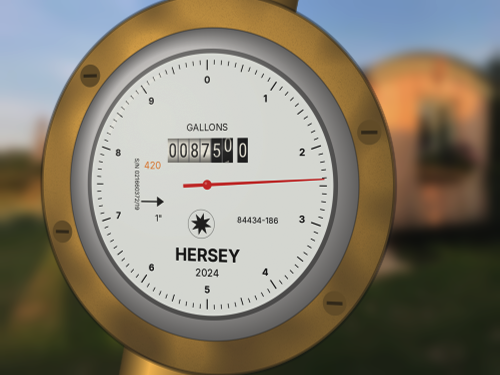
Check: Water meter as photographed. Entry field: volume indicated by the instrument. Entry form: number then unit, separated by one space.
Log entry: 87502.4 gal
